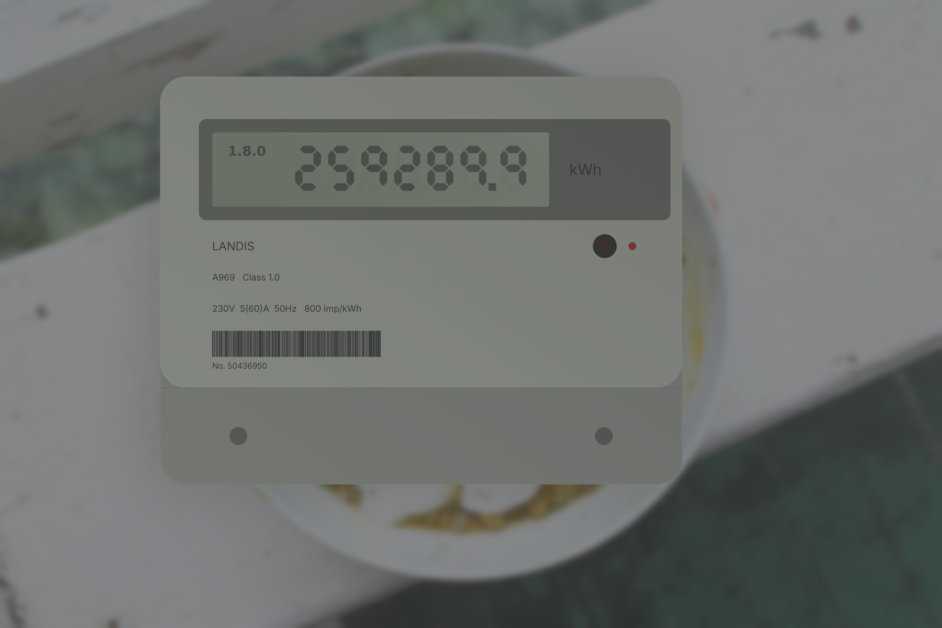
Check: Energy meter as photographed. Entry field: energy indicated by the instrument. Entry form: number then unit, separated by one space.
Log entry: 259289.9 kWh
